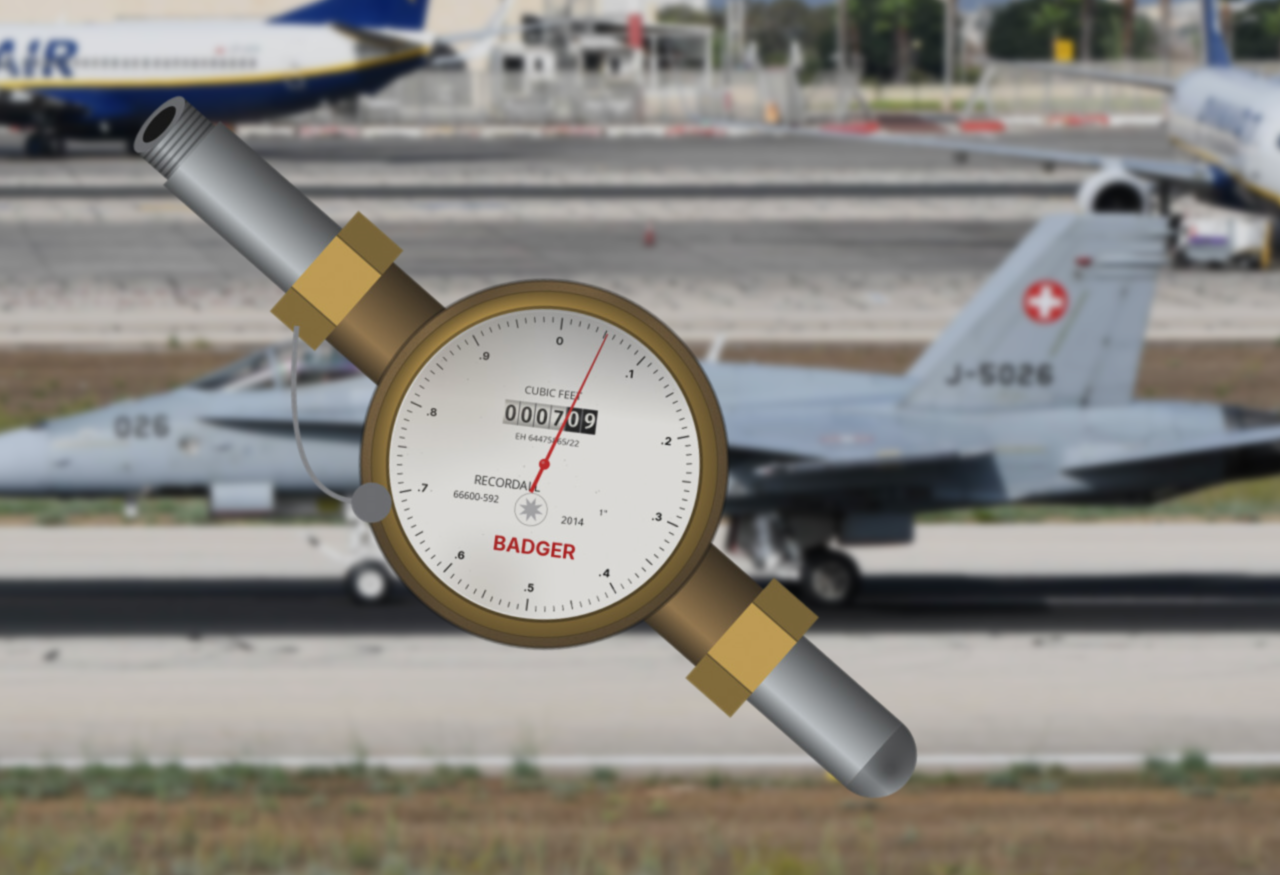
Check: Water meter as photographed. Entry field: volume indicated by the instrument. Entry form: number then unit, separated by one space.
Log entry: 709.05 ft³
